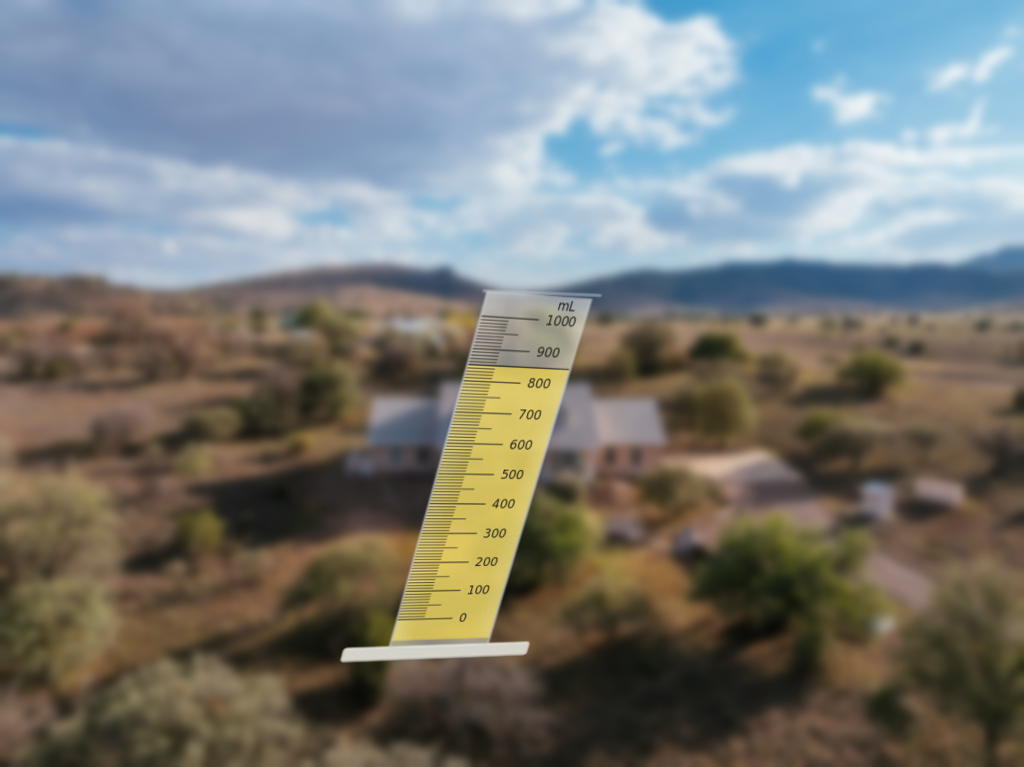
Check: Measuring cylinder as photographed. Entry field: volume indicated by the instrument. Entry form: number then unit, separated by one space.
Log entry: 850 mL
